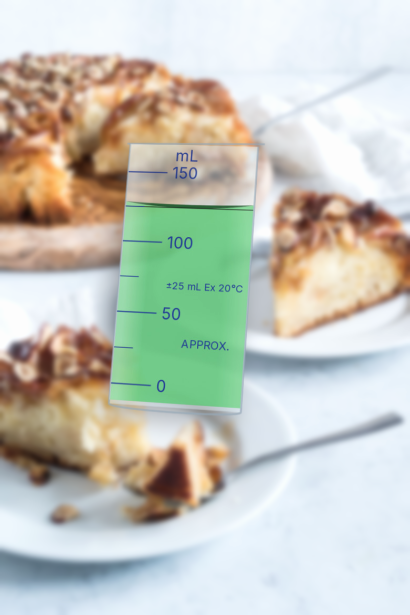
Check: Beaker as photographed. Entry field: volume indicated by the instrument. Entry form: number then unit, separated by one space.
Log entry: 125 mL
